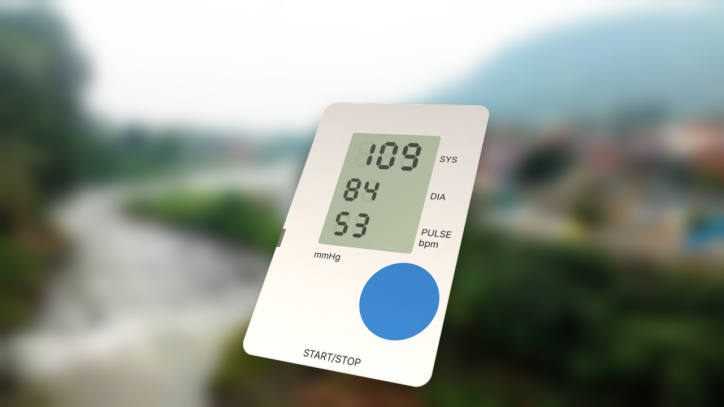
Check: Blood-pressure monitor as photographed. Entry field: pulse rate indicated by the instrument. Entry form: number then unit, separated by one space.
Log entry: 53 bpm
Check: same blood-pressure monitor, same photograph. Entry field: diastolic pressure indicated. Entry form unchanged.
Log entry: 84 mmHg
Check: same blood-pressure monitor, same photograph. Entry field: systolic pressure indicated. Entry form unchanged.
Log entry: 109 mmHg
